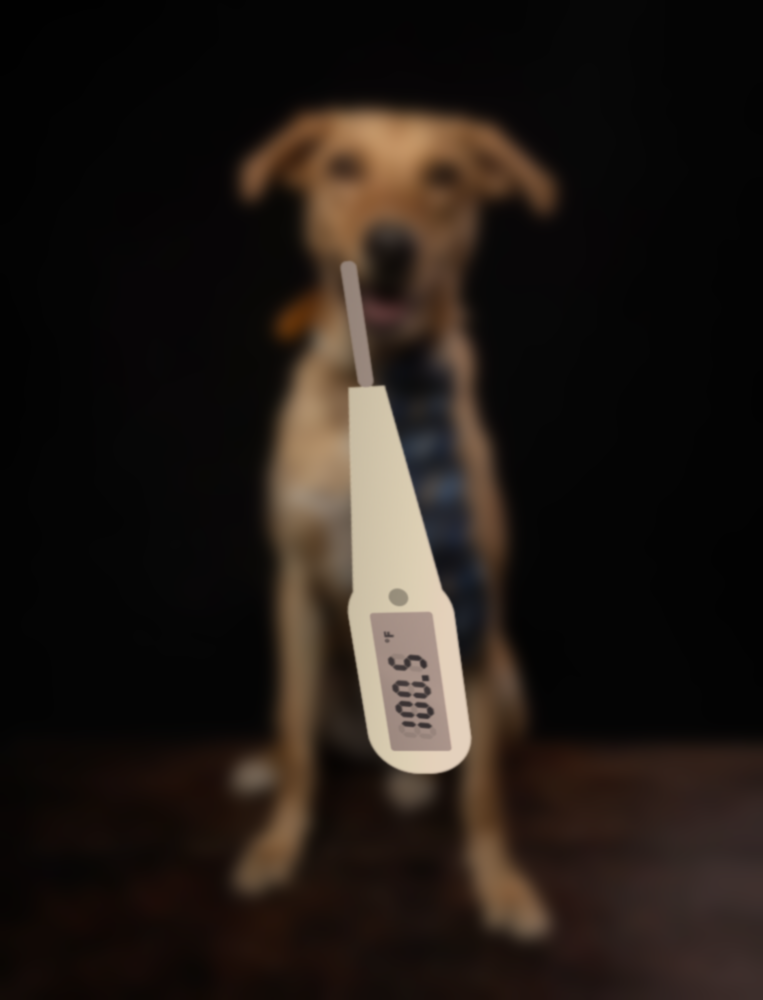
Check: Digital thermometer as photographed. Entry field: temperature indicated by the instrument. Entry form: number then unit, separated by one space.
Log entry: 100.5 °F
